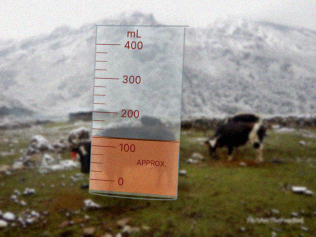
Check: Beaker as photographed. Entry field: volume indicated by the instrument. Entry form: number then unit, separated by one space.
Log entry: 125 mL
